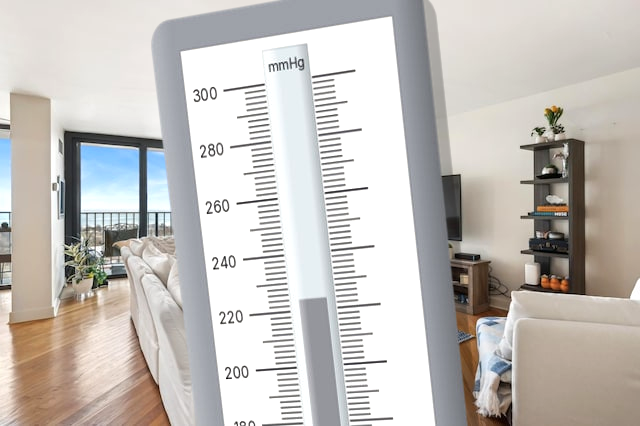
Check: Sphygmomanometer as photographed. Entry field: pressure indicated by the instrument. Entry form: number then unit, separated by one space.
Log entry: 224 mmHg
